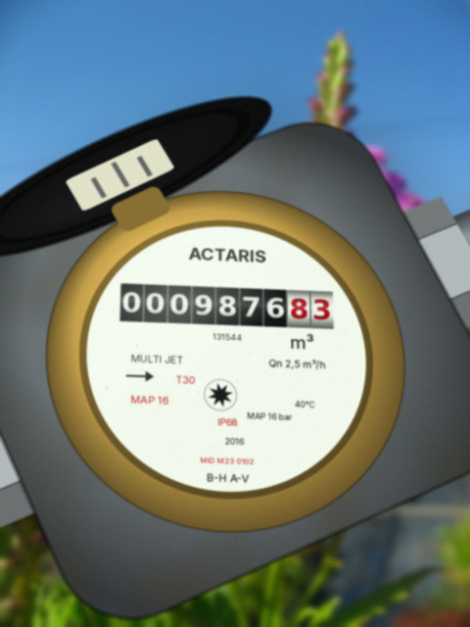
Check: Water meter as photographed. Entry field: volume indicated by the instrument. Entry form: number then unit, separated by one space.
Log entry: 9876.83 m³
